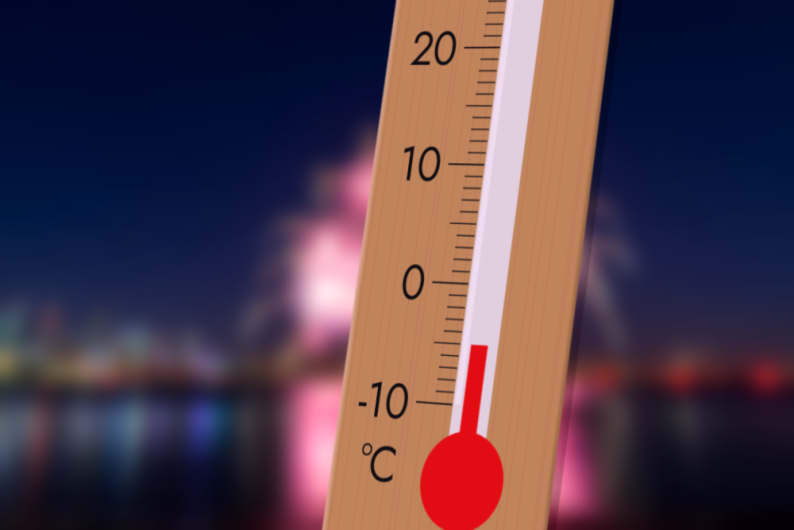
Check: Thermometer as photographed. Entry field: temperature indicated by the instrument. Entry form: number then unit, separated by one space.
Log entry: -5 °C
